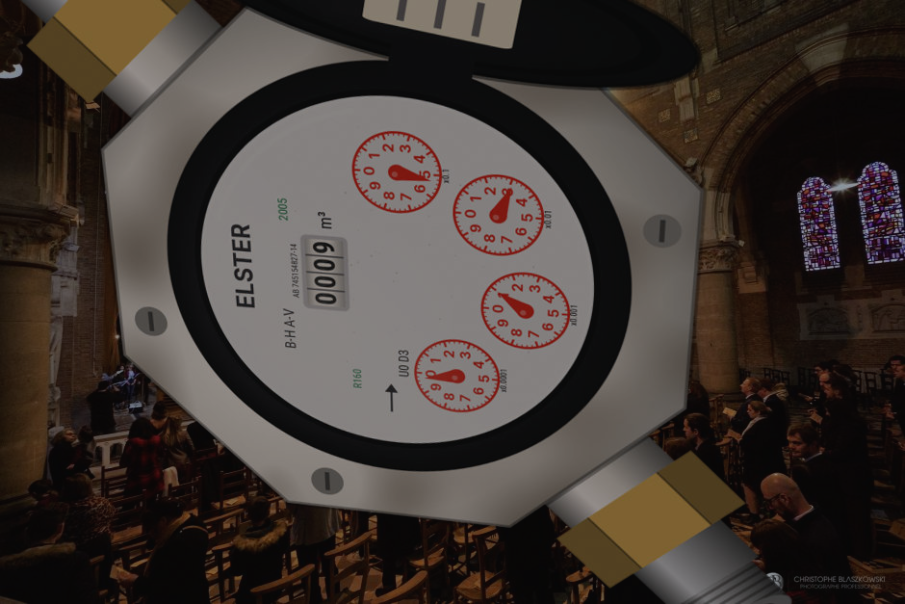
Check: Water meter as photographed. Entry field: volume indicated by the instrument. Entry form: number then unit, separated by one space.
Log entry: 9.5309 m³
